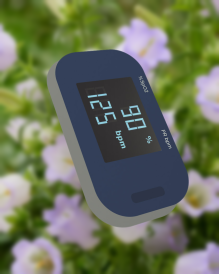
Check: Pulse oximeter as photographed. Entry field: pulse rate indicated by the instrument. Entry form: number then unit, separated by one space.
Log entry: 125 bpm
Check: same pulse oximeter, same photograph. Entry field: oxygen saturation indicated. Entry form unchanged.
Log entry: 90 %
